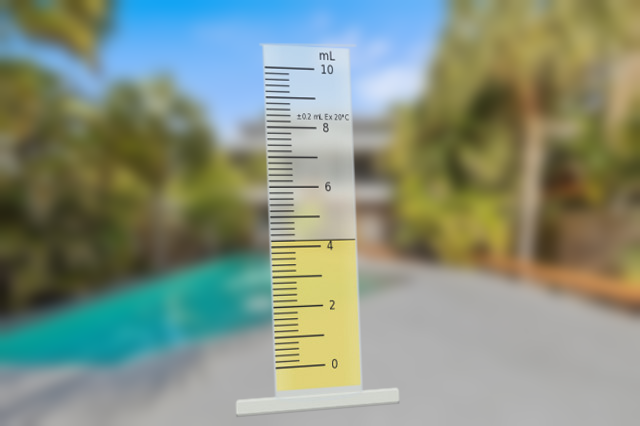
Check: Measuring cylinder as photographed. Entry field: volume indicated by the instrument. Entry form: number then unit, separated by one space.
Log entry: 4.2 mL
